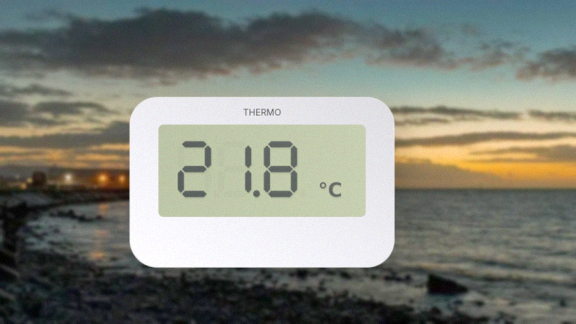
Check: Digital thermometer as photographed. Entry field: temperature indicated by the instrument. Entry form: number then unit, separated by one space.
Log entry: 21.8 °C
